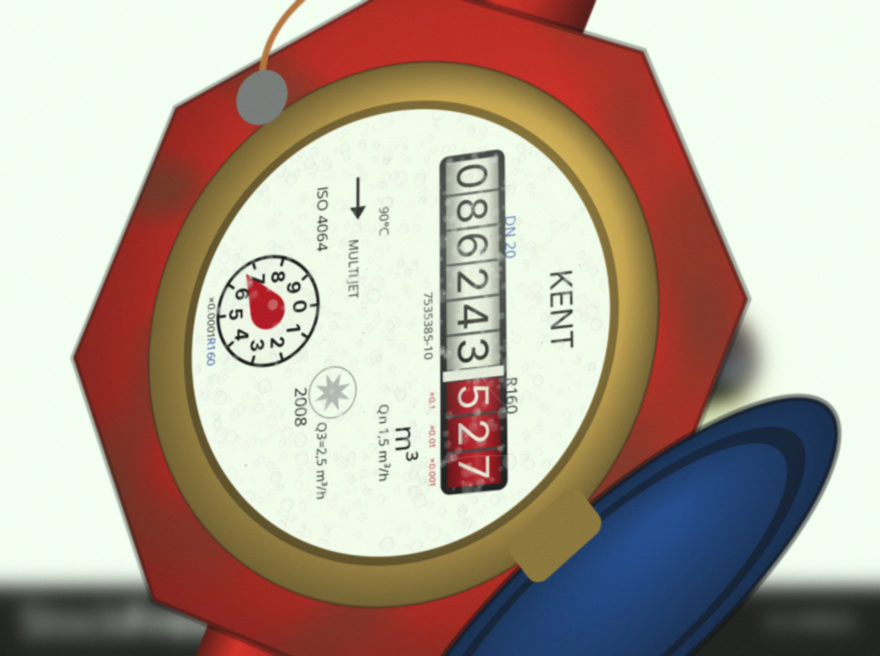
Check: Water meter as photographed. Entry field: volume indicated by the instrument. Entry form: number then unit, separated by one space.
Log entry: 86243.5276 m³
